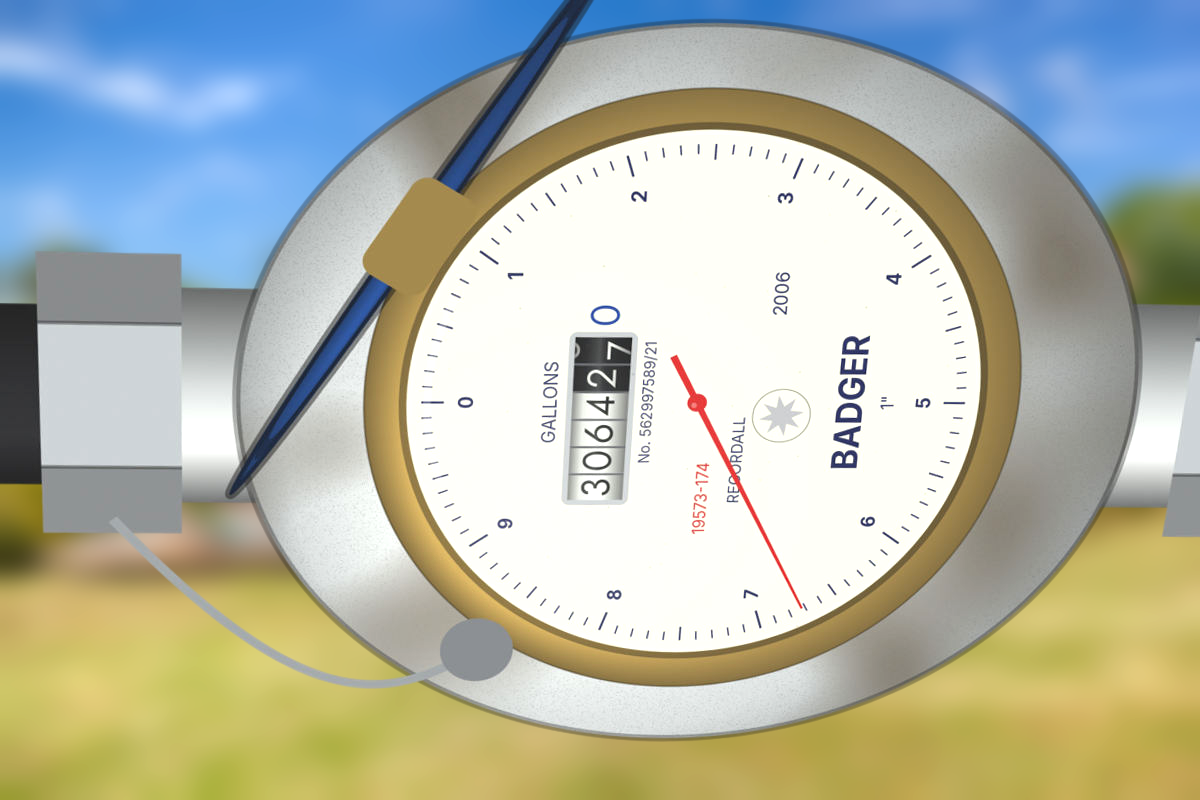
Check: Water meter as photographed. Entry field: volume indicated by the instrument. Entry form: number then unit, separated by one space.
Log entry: 3064266.7 gal
